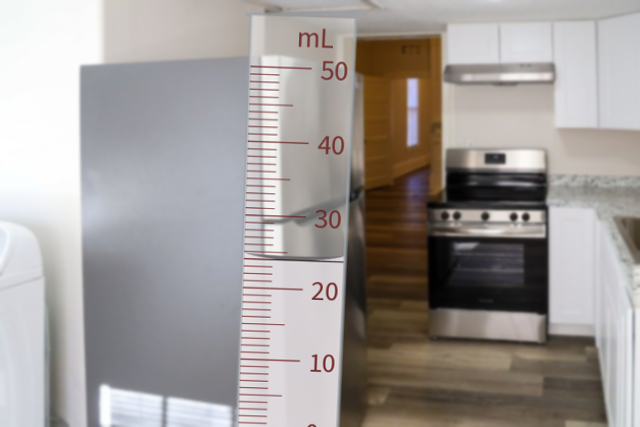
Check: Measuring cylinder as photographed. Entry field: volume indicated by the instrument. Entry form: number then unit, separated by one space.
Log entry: 24 mL
